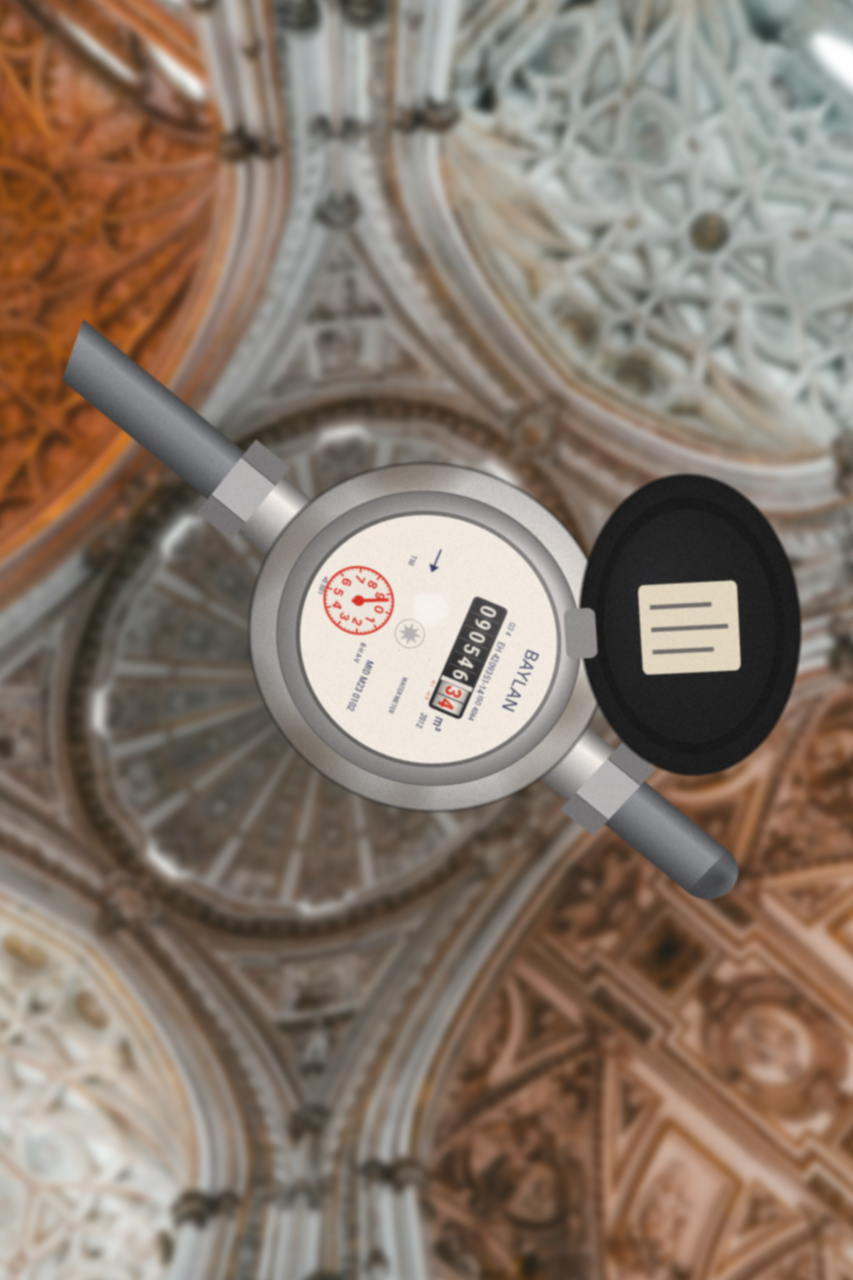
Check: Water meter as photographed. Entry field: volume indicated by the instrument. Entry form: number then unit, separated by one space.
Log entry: 90546.339 m³
